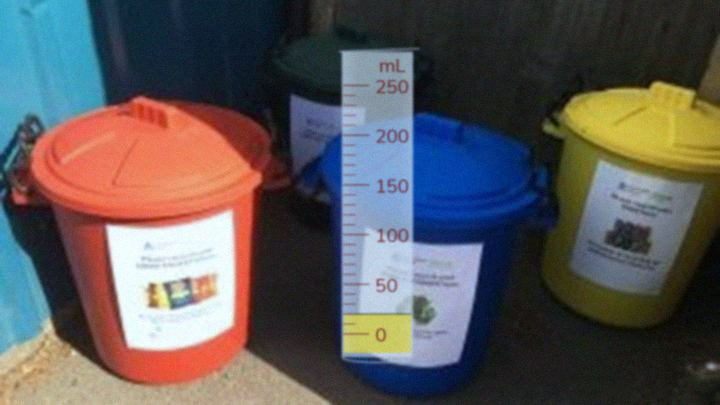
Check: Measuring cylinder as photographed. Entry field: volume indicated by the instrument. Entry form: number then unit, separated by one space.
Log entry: 20 mL
